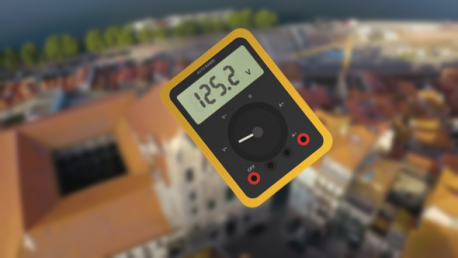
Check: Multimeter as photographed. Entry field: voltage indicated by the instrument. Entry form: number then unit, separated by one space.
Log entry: 125.2 V
